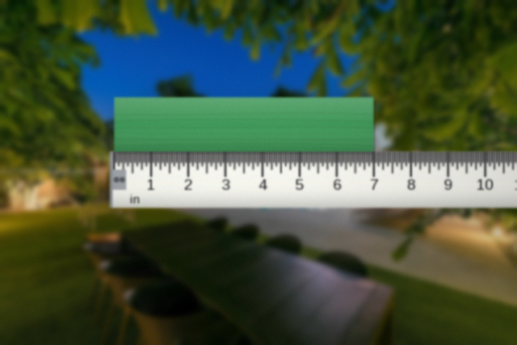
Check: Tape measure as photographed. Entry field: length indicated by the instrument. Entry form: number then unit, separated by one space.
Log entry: 7 in
